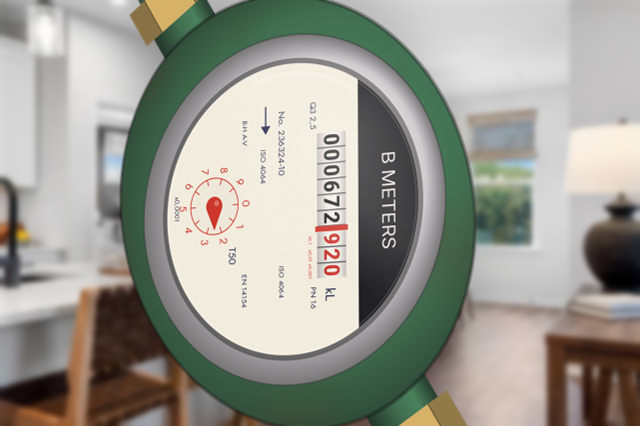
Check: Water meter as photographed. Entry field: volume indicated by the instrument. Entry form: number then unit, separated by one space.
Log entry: 672.9202 kL
